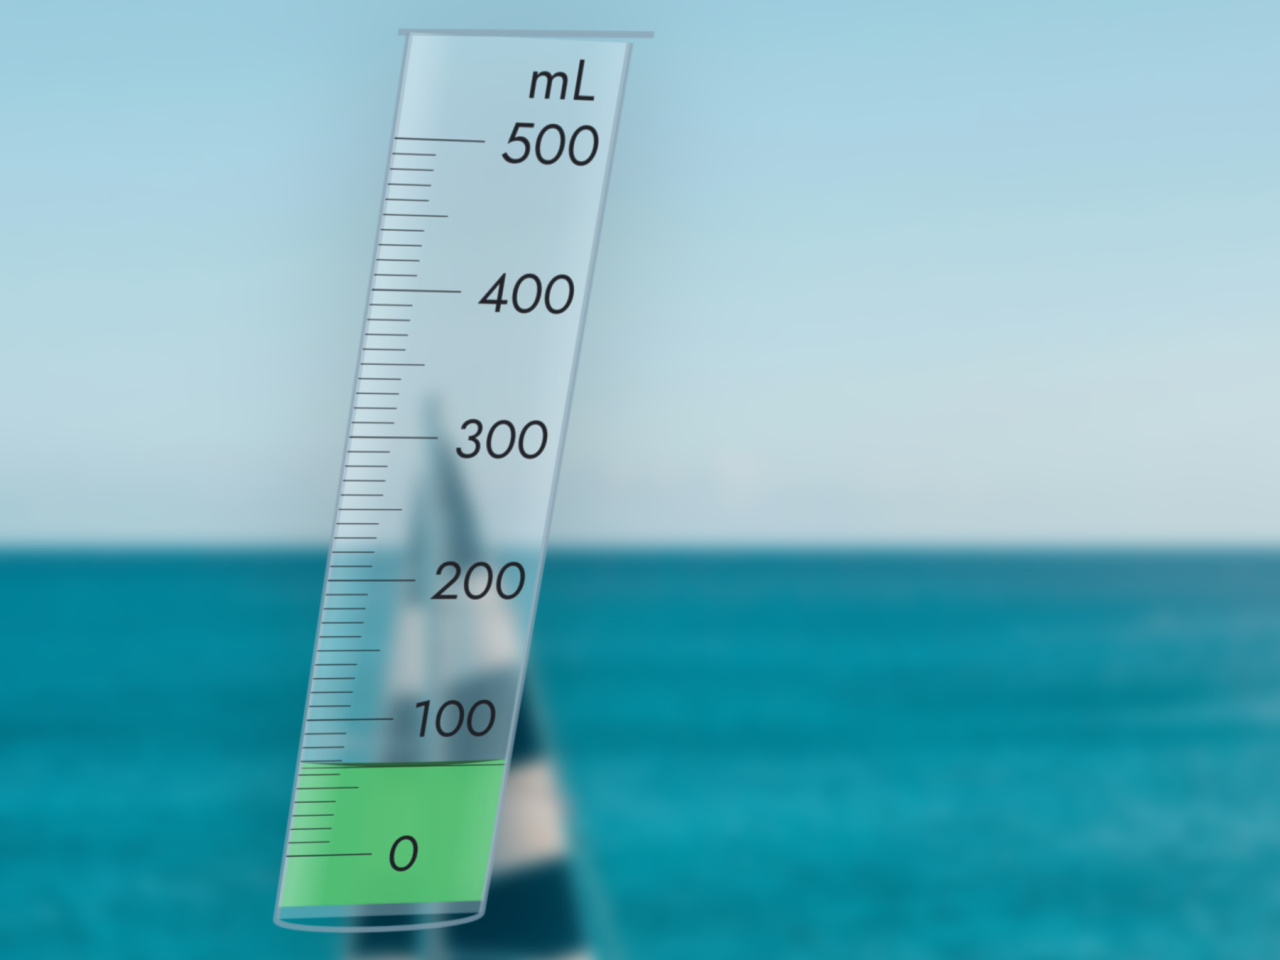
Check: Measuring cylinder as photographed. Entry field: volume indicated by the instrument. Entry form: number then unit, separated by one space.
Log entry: 65 mL
